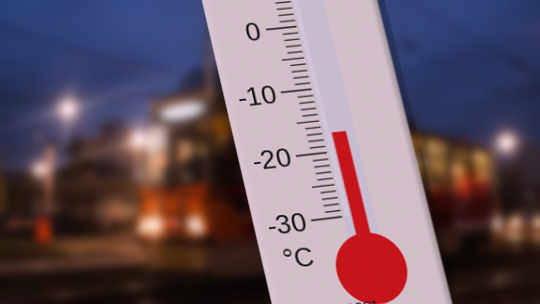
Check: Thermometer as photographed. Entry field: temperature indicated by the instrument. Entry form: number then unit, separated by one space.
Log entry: -17 °C
